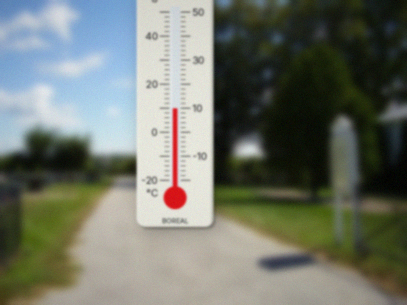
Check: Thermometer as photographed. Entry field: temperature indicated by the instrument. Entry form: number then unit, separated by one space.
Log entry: 10 °C
